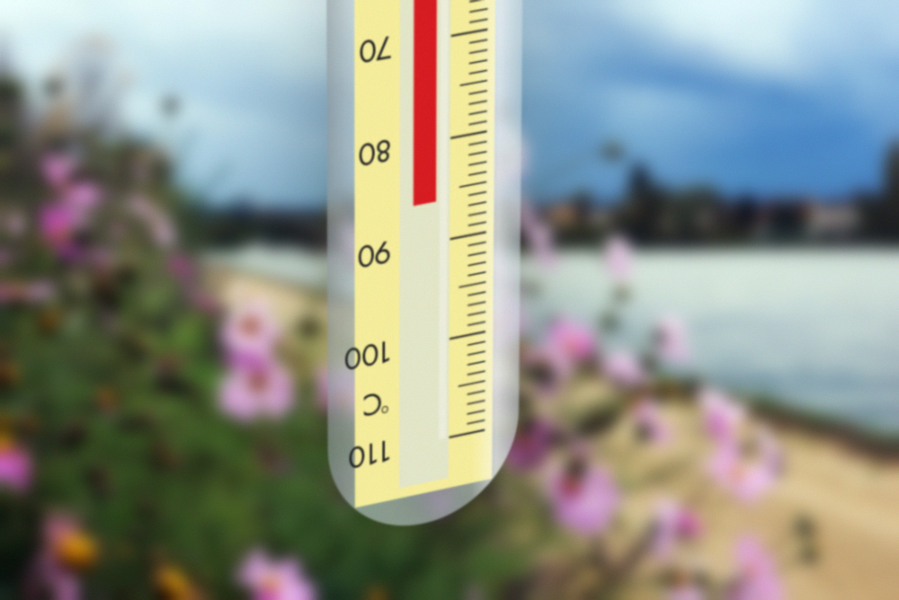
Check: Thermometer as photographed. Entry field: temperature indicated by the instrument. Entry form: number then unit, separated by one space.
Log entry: 86 °C
